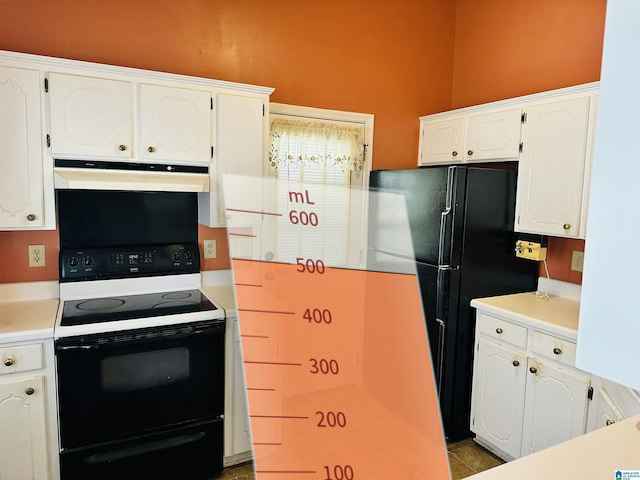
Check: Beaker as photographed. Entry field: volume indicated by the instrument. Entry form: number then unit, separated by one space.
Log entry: 500 mL
